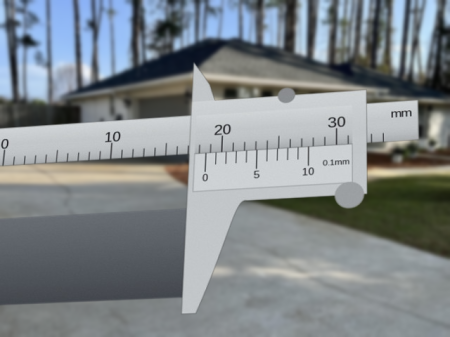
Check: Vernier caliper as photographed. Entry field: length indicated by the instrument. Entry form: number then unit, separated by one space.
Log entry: 18.6 mm
